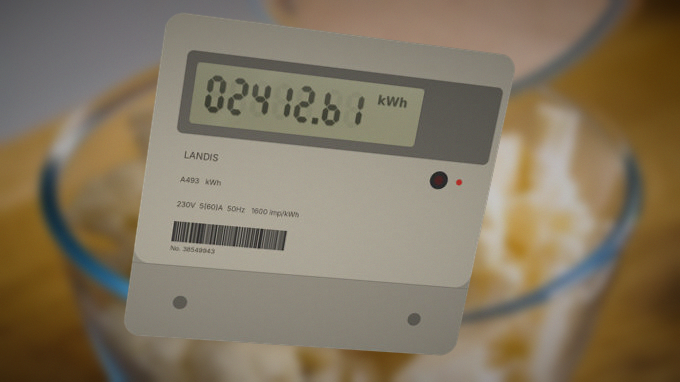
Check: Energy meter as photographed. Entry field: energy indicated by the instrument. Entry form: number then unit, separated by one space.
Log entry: 2412.61 kWh
